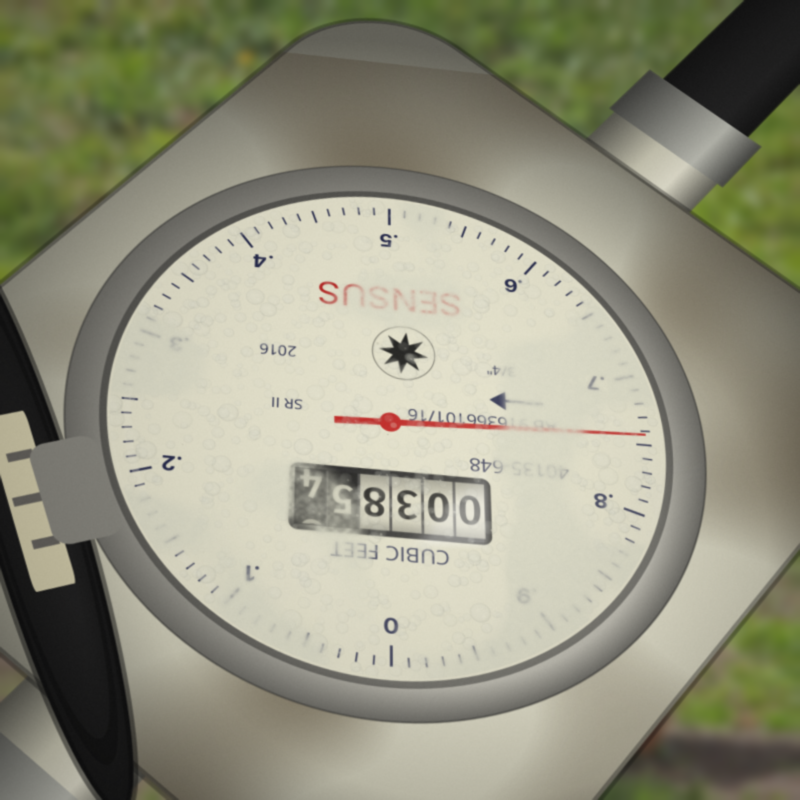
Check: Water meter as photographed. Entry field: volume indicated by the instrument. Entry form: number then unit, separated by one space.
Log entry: 3853.74 ft³
